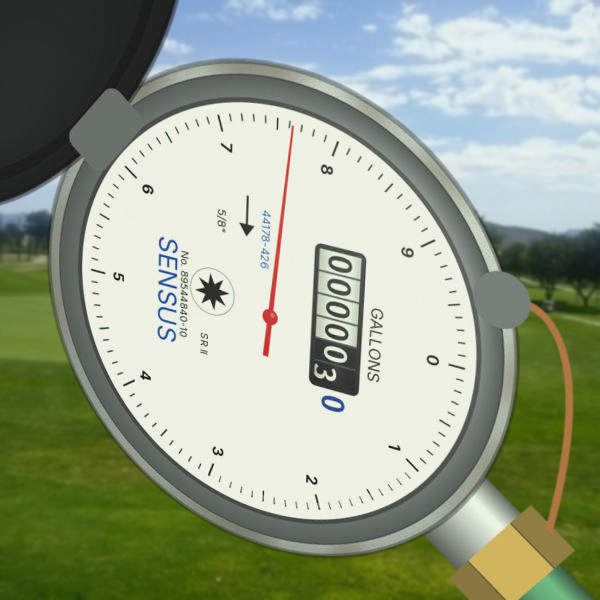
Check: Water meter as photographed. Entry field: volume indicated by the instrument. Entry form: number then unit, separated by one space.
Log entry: 27.6 gal
